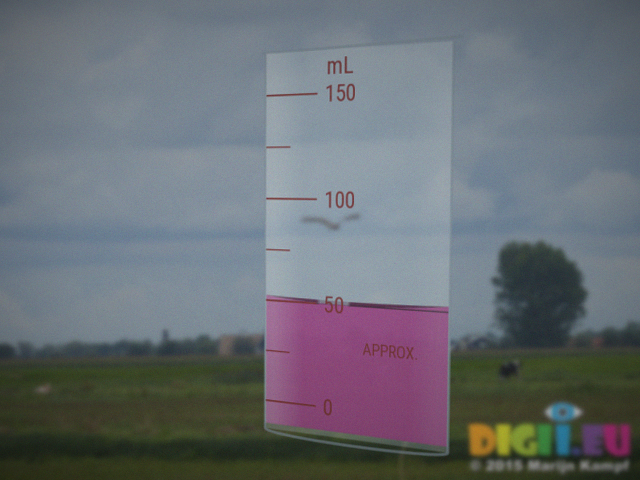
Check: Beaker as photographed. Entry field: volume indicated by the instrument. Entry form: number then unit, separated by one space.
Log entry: 50 mL
